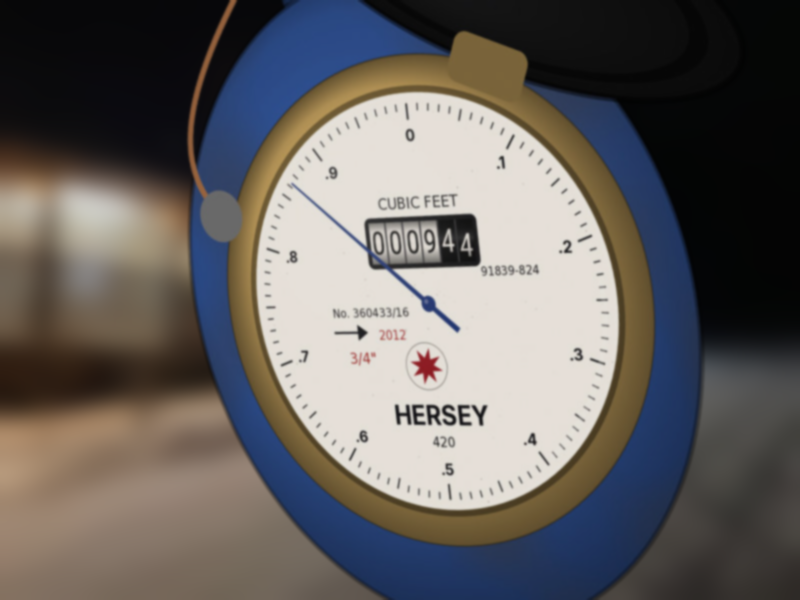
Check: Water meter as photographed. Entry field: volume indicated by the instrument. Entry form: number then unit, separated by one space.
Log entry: 943.86 ft³
